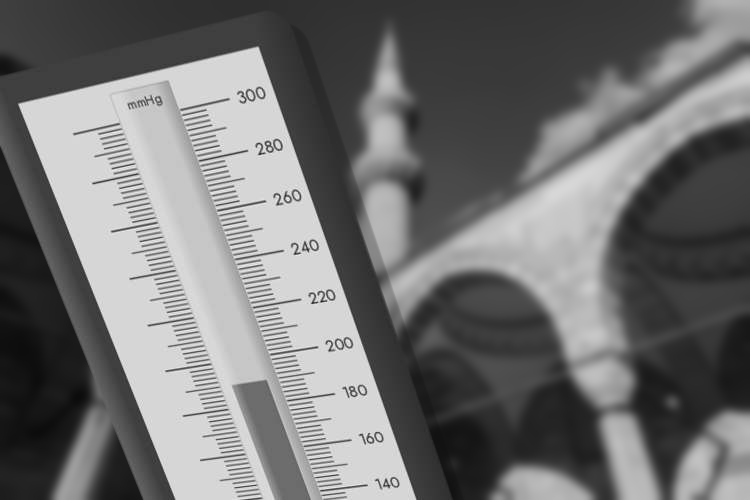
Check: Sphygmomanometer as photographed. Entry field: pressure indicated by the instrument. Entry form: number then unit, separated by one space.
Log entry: 190 mmHg
